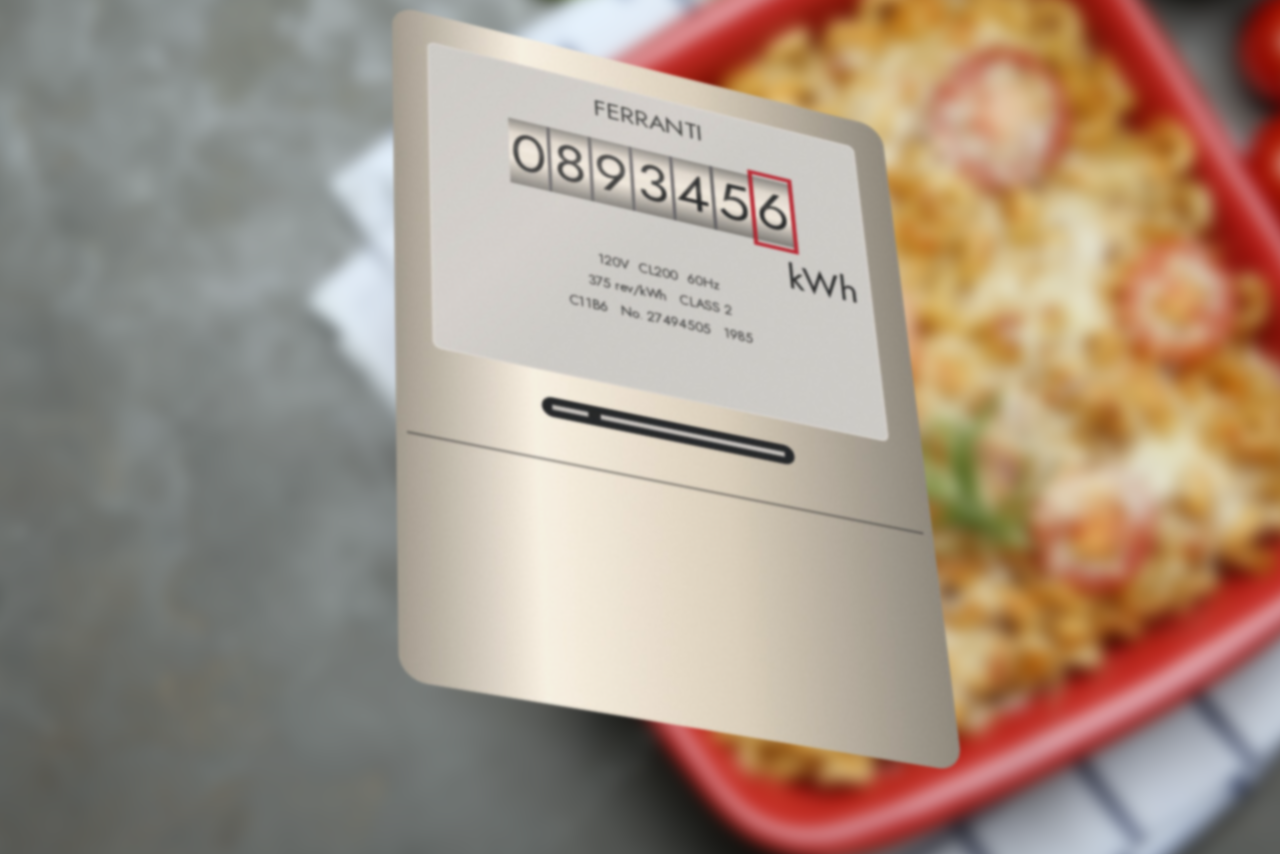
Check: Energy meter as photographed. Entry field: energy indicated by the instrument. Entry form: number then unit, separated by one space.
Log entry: 89345.6 kWh
